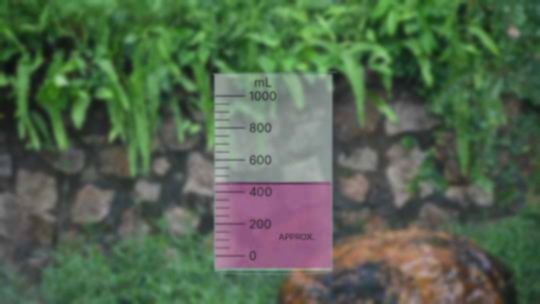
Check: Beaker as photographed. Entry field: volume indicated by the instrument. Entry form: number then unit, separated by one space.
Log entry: 450 mL
